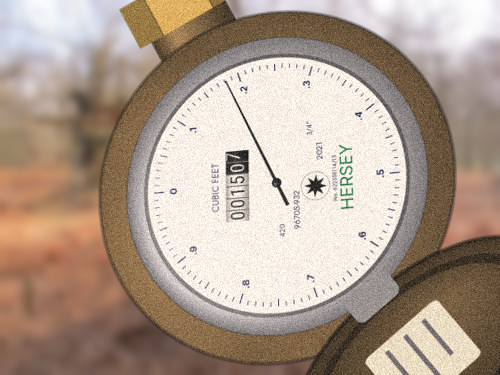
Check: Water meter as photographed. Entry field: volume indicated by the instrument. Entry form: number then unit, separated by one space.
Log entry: 1507.18 ft³
